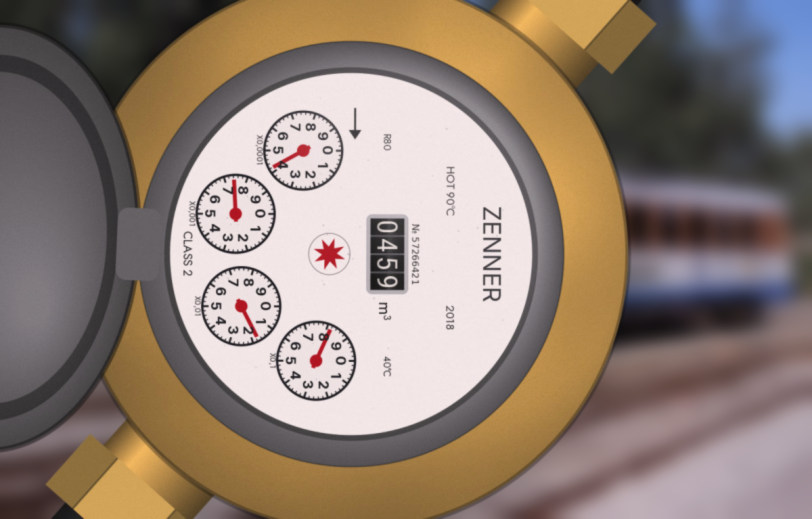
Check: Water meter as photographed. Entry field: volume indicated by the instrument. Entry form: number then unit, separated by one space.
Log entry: 459.8174 m³
